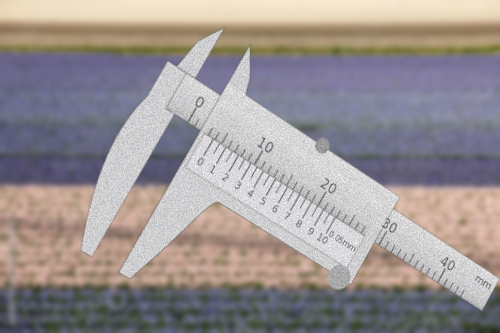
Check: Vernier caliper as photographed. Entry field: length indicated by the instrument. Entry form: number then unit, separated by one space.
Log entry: 3.8 mm
